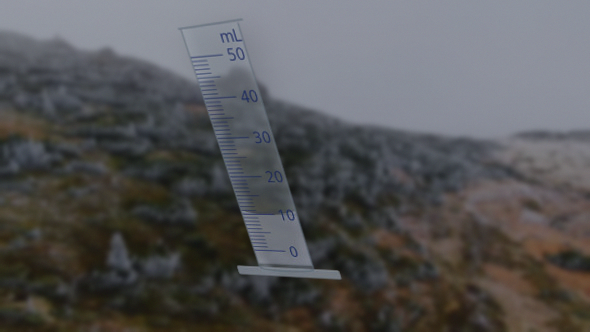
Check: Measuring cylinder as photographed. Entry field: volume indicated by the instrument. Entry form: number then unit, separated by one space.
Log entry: 10 mL
